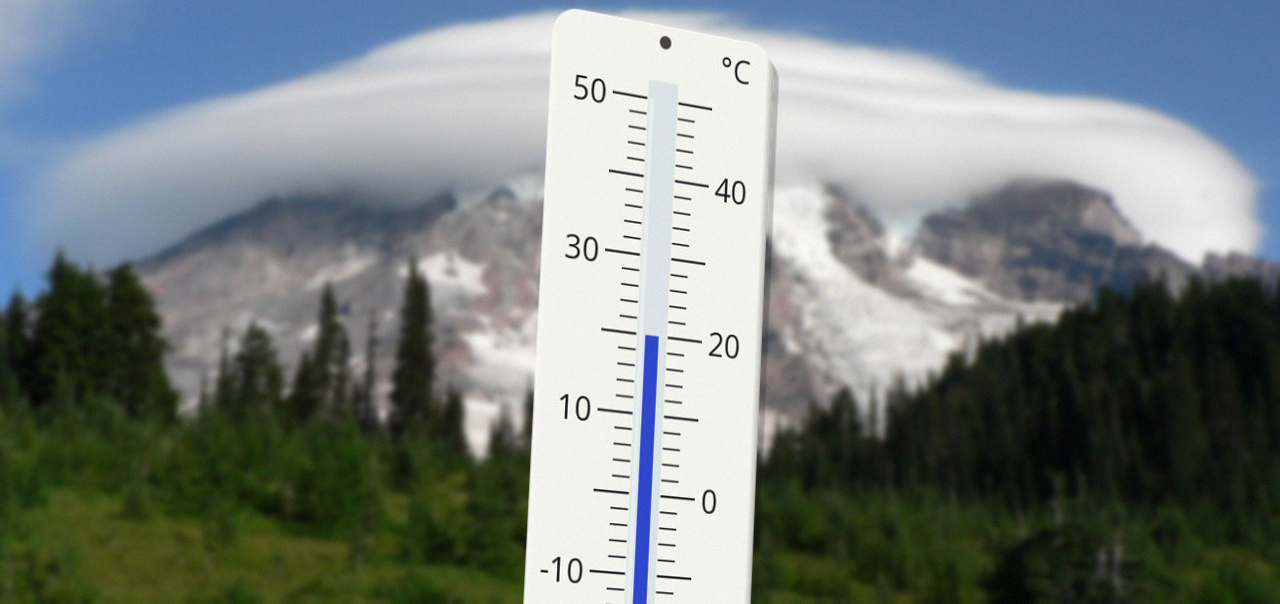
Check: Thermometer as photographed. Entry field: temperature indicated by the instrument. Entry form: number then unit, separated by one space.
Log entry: 20 °C
